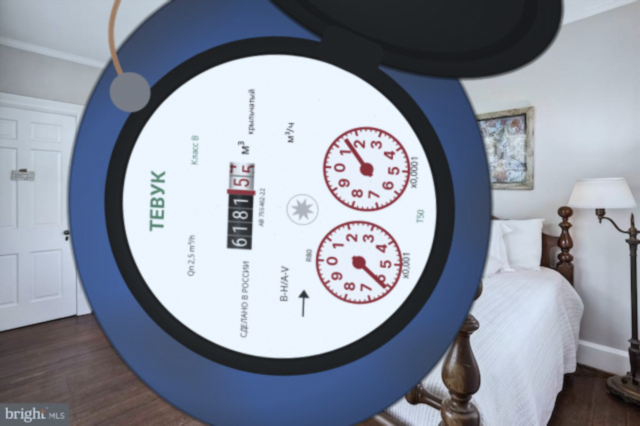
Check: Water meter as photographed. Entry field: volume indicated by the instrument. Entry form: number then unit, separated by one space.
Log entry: 6181.5461 m³
